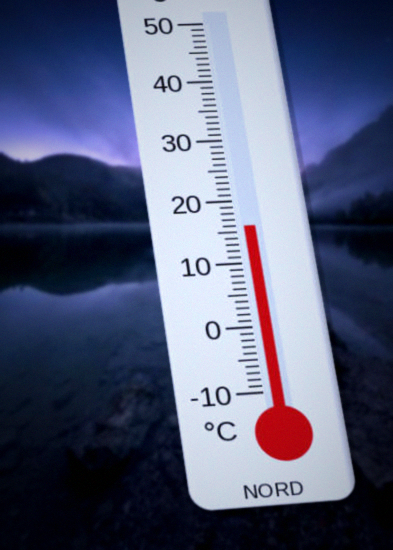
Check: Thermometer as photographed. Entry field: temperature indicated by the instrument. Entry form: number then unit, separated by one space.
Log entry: 16 °C
